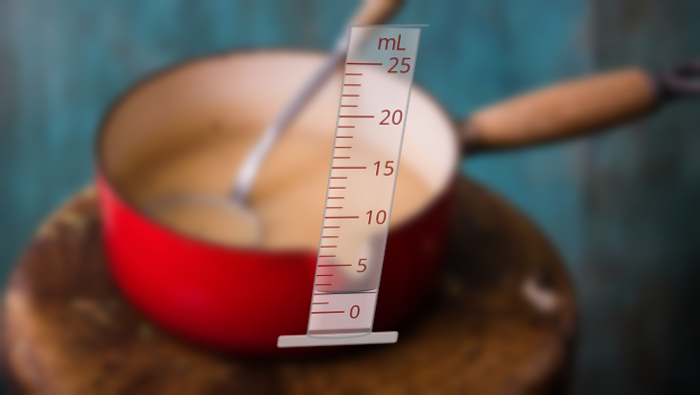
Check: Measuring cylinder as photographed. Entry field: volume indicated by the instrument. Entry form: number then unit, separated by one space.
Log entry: 2 mL
